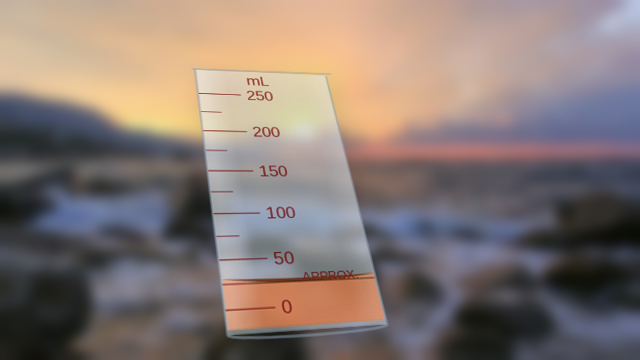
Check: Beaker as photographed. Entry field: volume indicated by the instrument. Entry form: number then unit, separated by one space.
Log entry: 25 mL
